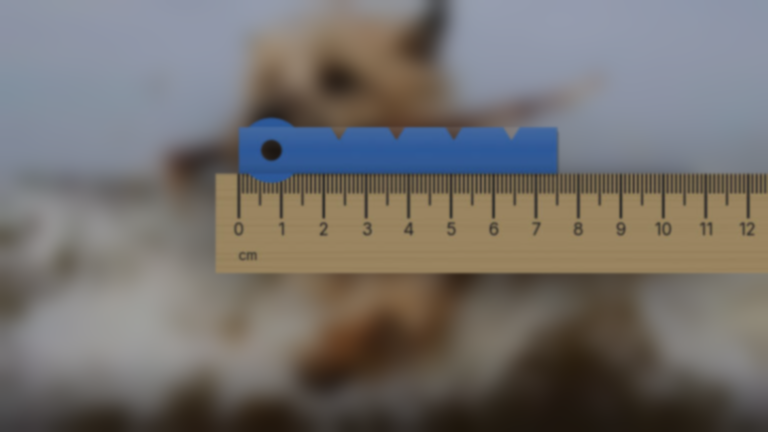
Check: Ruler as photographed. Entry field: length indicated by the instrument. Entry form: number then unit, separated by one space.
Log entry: 7.5 cm
